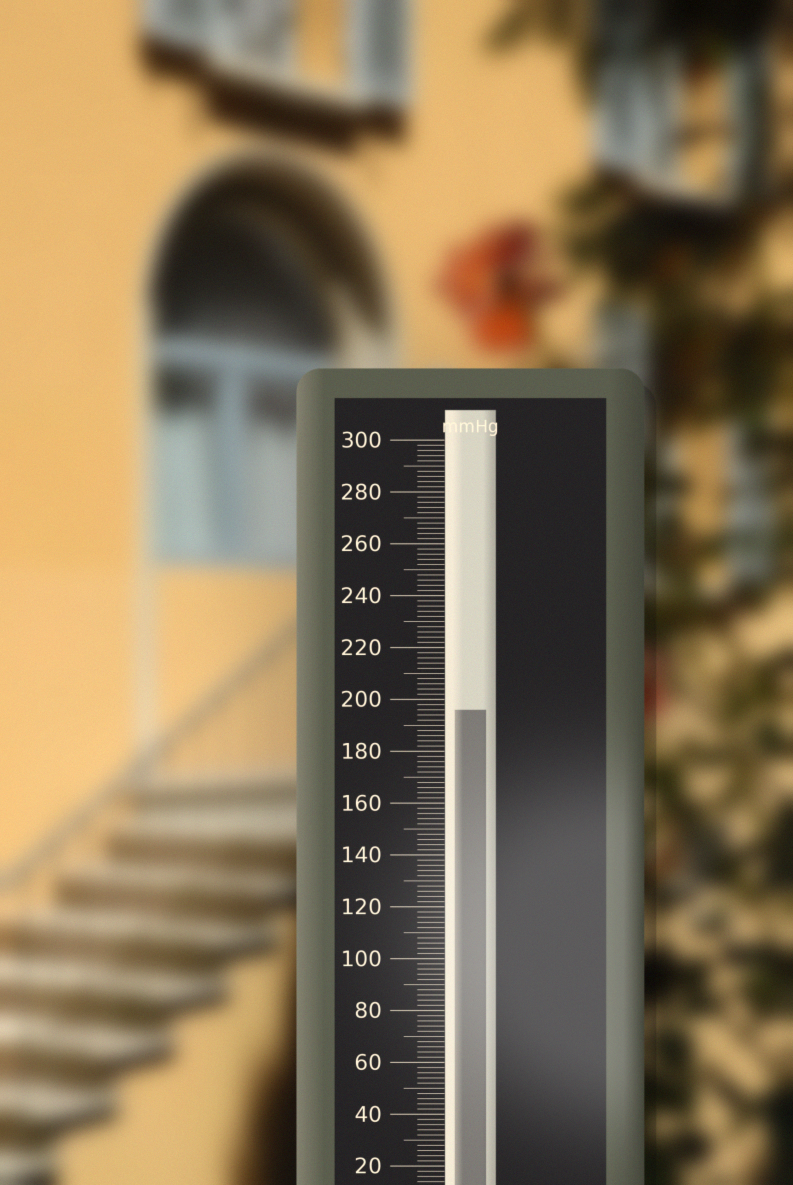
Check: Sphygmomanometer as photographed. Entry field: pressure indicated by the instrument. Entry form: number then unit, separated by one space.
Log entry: 196 mmHg
